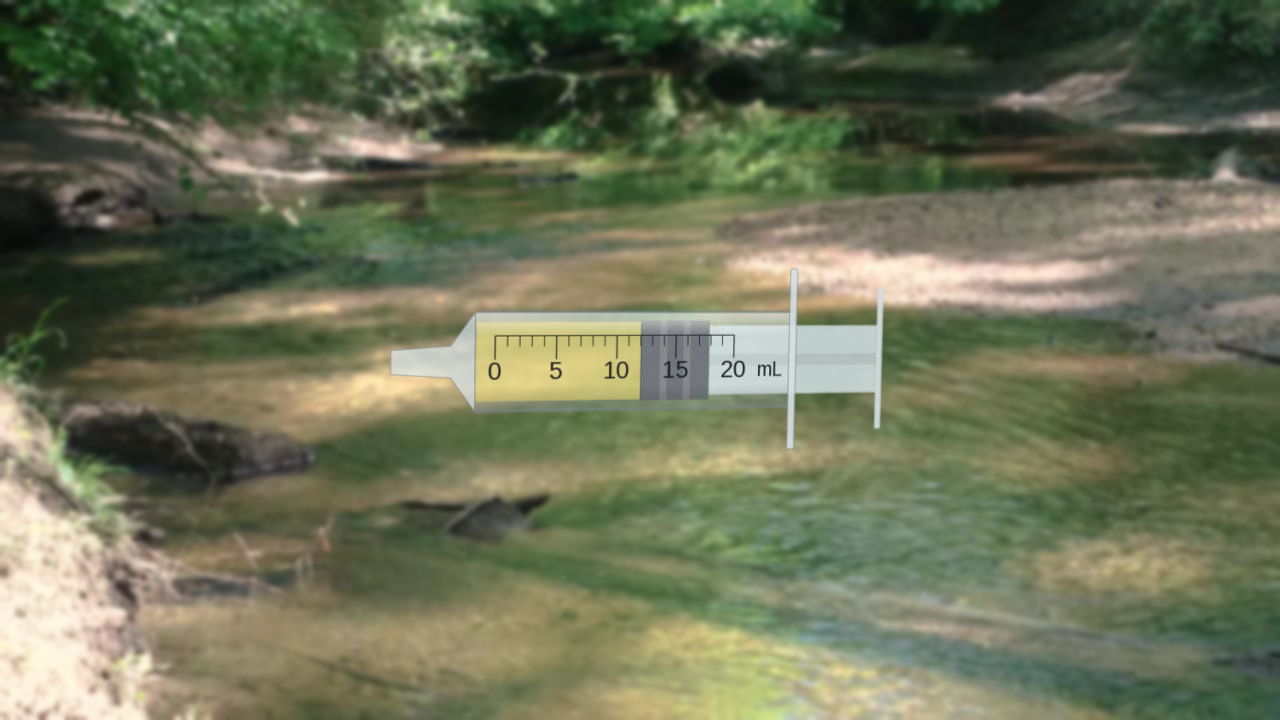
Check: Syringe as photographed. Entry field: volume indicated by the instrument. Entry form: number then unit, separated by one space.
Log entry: 12 mL
